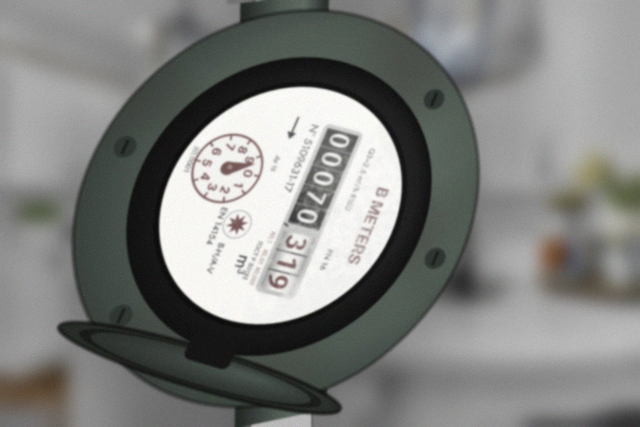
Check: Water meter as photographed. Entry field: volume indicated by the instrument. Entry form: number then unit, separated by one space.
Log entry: 70.3189 m³
